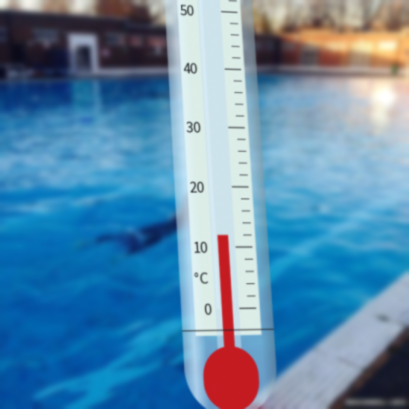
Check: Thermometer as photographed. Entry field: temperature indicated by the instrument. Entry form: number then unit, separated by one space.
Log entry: 12 °C
